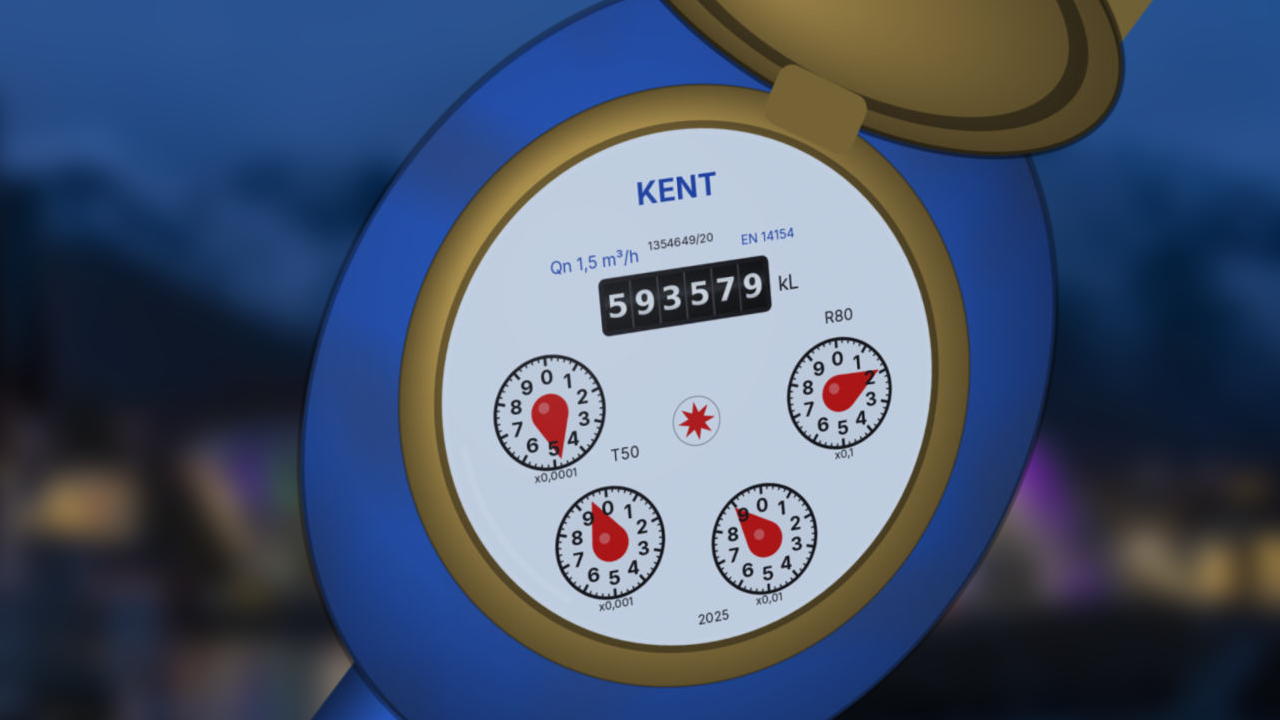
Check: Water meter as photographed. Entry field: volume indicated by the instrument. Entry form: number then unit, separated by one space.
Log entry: 593579.1894 kL
